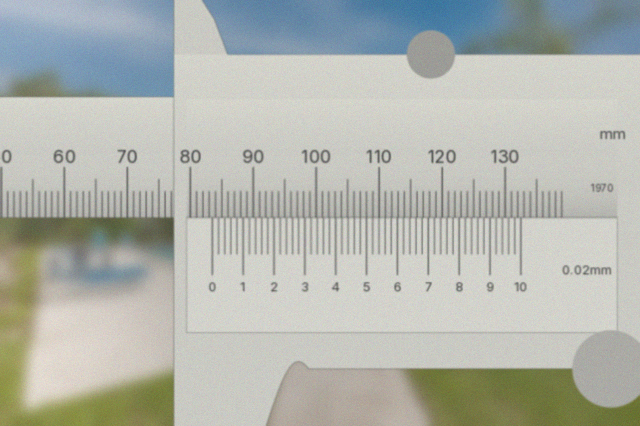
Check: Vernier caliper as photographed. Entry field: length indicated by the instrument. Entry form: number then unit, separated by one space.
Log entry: 83.5 mm
